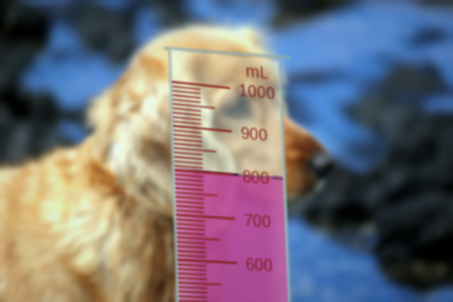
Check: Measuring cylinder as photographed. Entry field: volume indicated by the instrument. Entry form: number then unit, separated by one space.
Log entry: 800 mL
